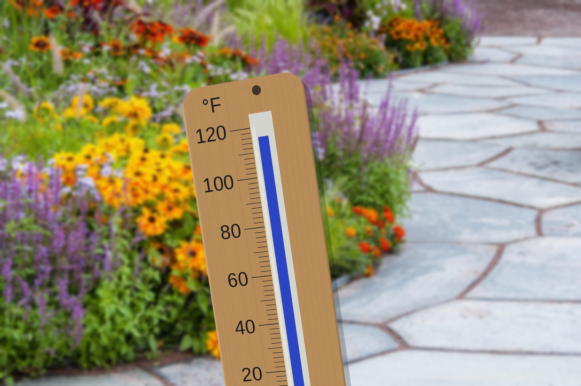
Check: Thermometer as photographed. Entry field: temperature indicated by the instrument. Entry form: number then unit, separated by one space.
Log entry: 116 °F
